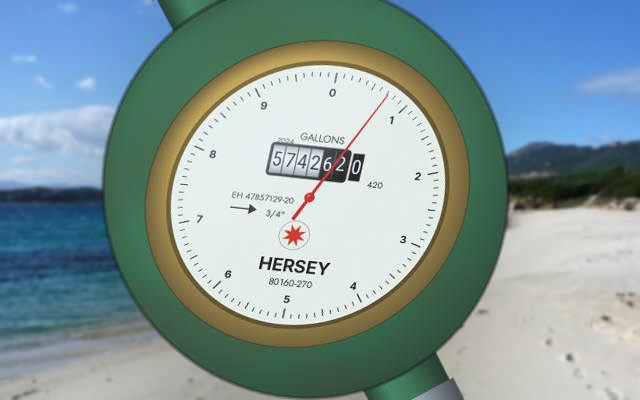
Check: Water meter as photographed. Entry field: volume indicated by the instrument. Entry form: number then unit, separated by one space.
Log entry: 5742620.7 gal
